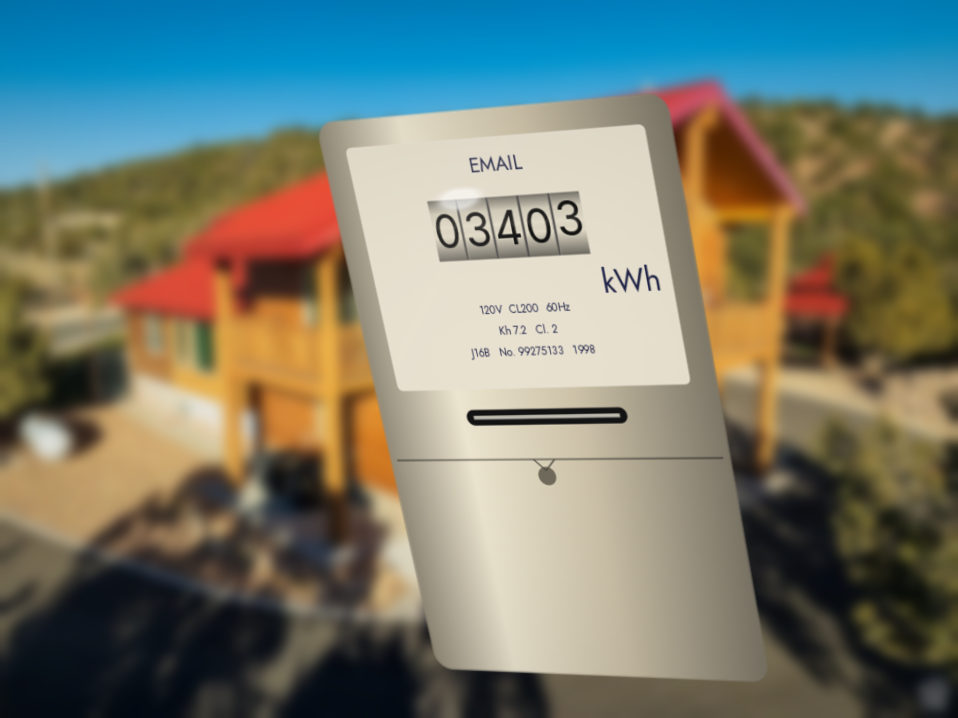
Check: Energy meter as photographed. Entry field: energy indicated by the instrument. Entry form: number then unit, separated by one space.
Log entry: 3403 kWh
